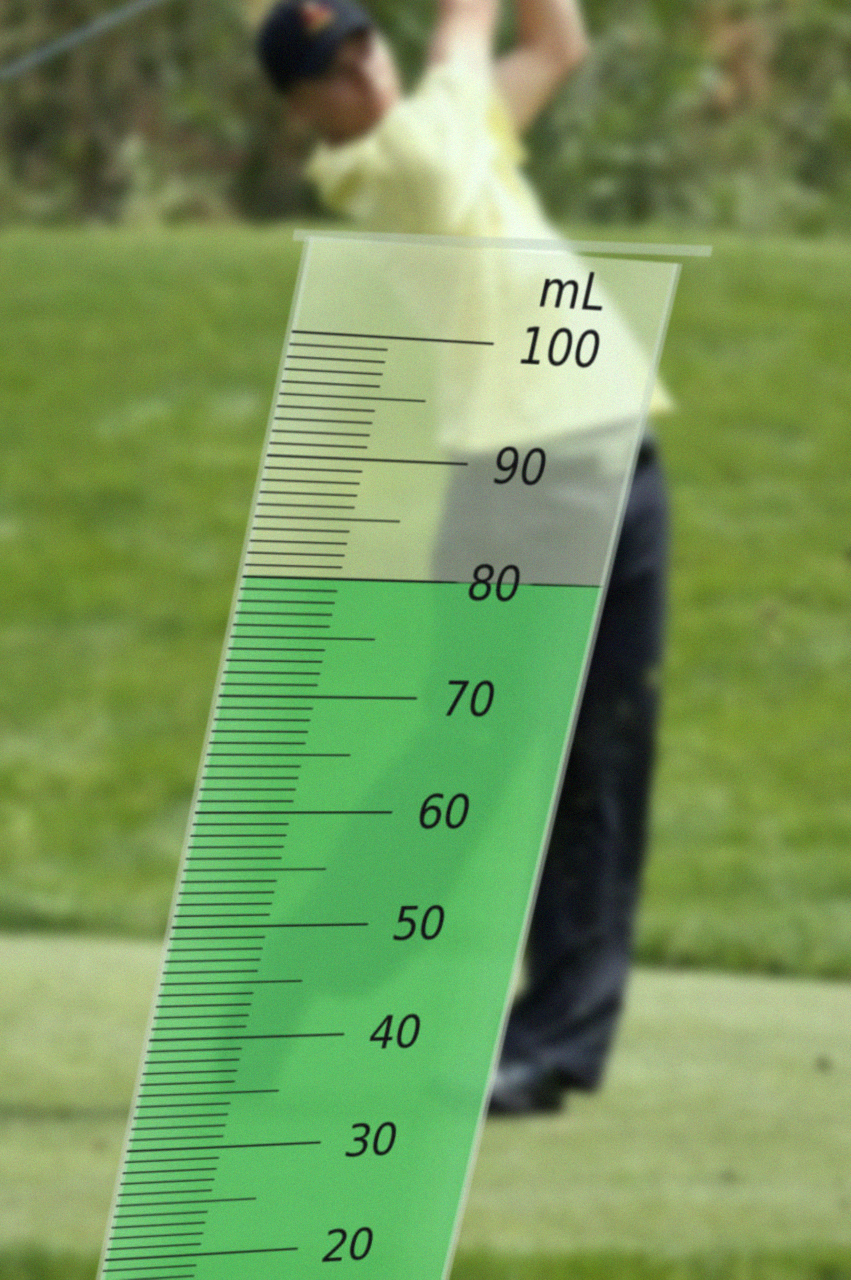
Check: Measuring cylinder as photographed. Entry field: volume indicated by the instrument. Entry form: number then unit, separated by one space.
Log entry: 80 mL
